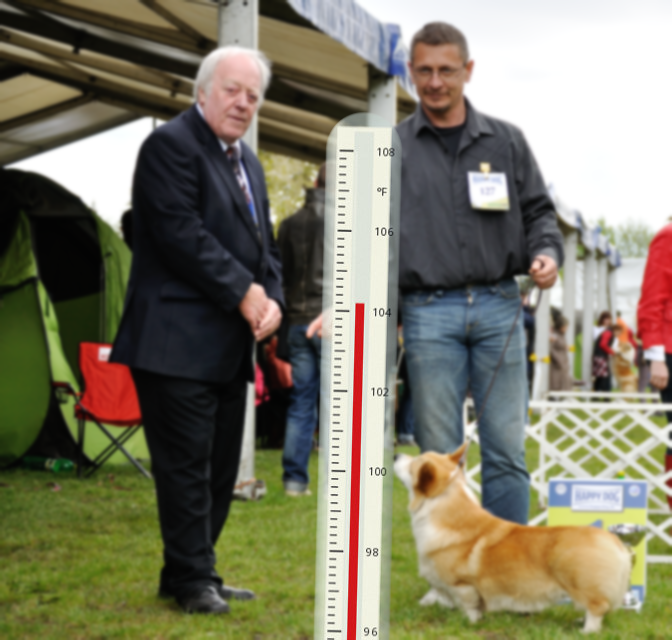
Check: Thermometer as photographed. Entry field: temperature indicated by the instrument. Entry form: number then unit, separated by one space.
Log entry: 104.2 °F
